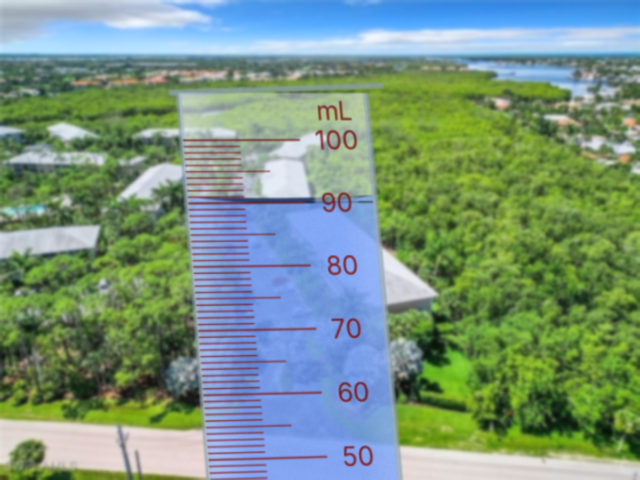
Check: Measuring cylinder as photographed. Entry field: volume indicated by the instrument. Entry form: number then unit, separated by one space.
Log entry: 90 mL
